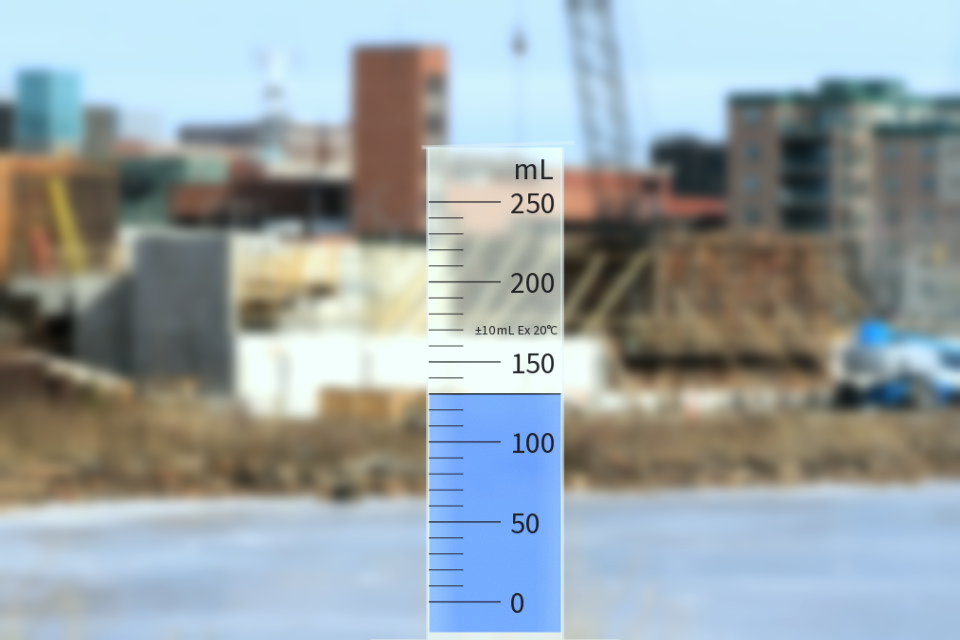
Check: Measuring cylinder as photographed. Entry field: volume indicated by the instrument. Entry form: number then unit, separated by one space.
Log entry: 130 mL
